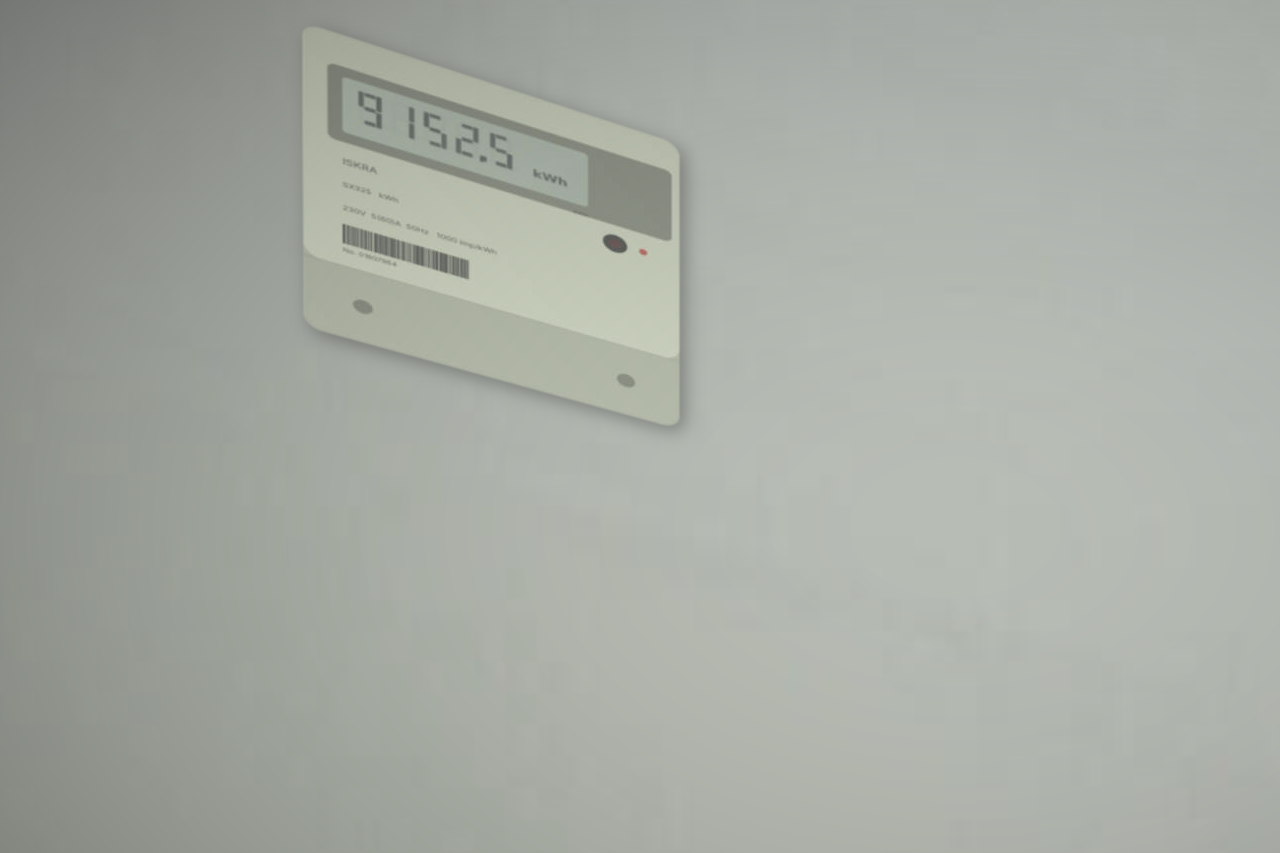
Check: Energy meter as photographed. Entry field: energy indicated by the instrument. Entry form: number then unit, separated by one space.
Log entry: 9152.5 kWh
